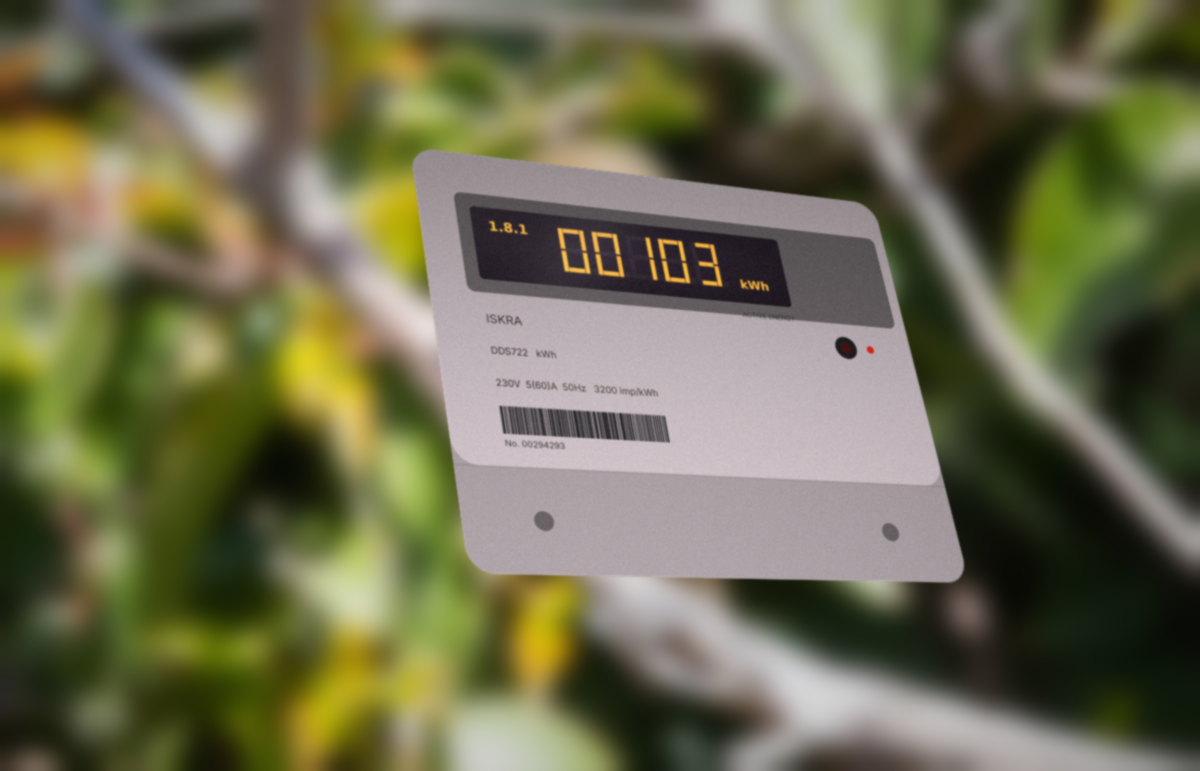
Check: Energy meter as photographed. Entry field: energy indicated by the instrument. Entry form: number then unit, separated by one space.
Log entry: 103 kWh
